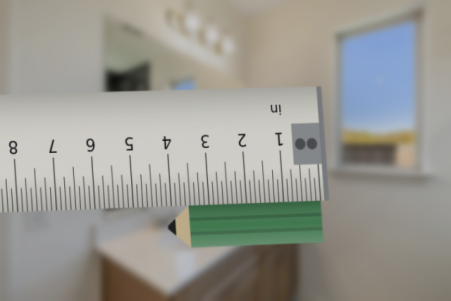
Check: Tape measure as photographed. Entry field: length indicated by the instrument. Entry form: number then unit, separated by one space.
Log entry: 4.125 in
